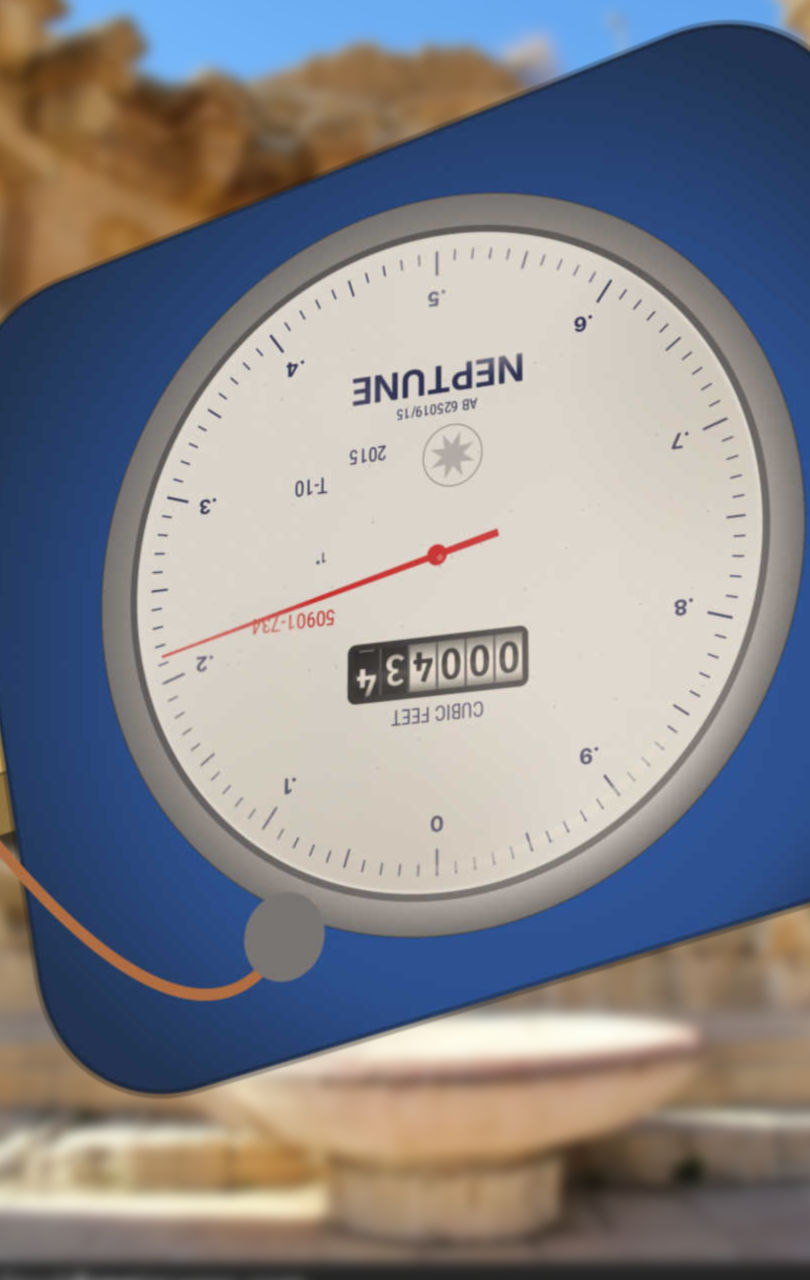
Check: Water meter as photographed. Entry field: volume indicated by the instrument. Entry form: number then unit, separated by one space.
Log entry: 434.21 ft³
